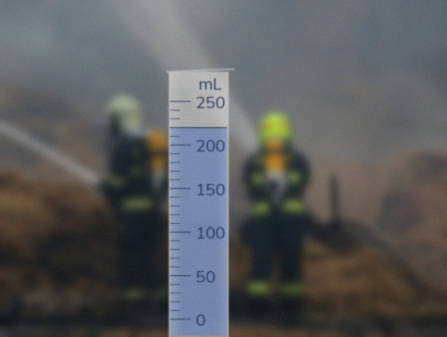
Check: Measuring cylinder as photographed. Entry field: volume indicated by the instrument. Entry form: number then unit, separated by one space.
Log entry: 220 mL
